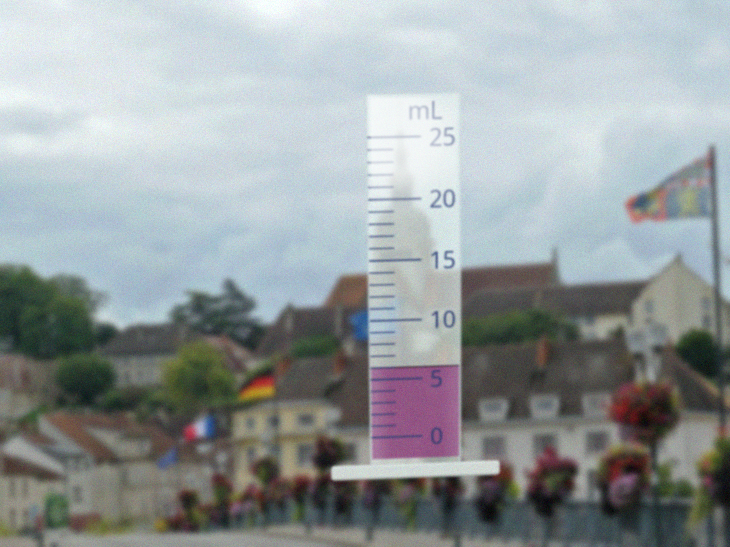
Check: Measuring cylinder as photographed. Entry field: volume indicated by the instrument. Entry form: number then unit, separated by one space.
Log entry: 6 mL
